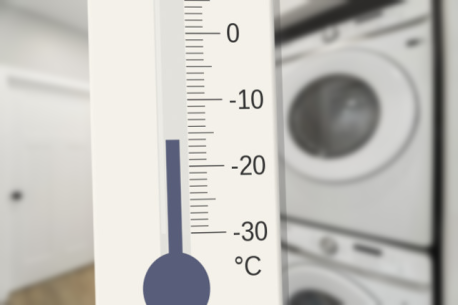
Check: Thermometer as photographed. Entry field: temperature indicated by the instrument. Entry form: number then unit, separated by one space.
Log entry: -16 °C
